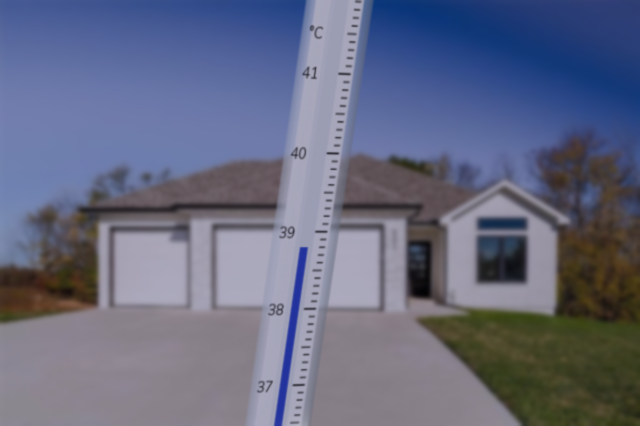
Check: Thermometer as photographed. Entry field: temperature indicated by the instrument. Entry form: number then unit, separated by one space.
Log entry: 38.8 °C
